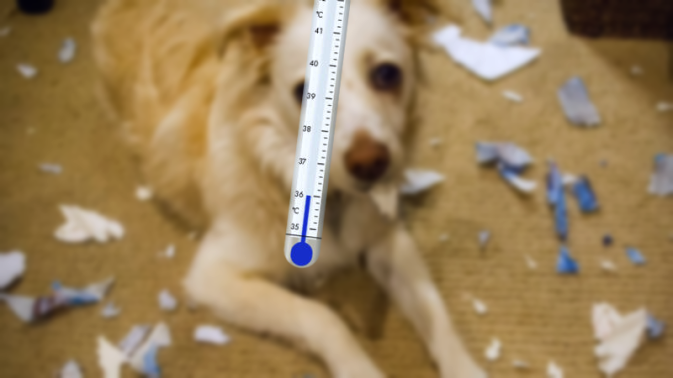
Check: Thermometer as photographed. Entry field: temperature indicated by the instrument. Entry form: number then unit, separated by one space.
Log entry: 36 °C
